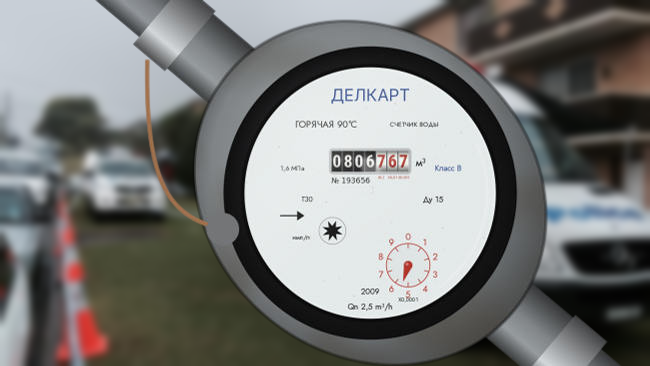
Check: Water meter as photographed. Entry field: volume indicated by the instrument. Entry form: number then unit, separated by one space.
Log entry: 806.7675 m³
